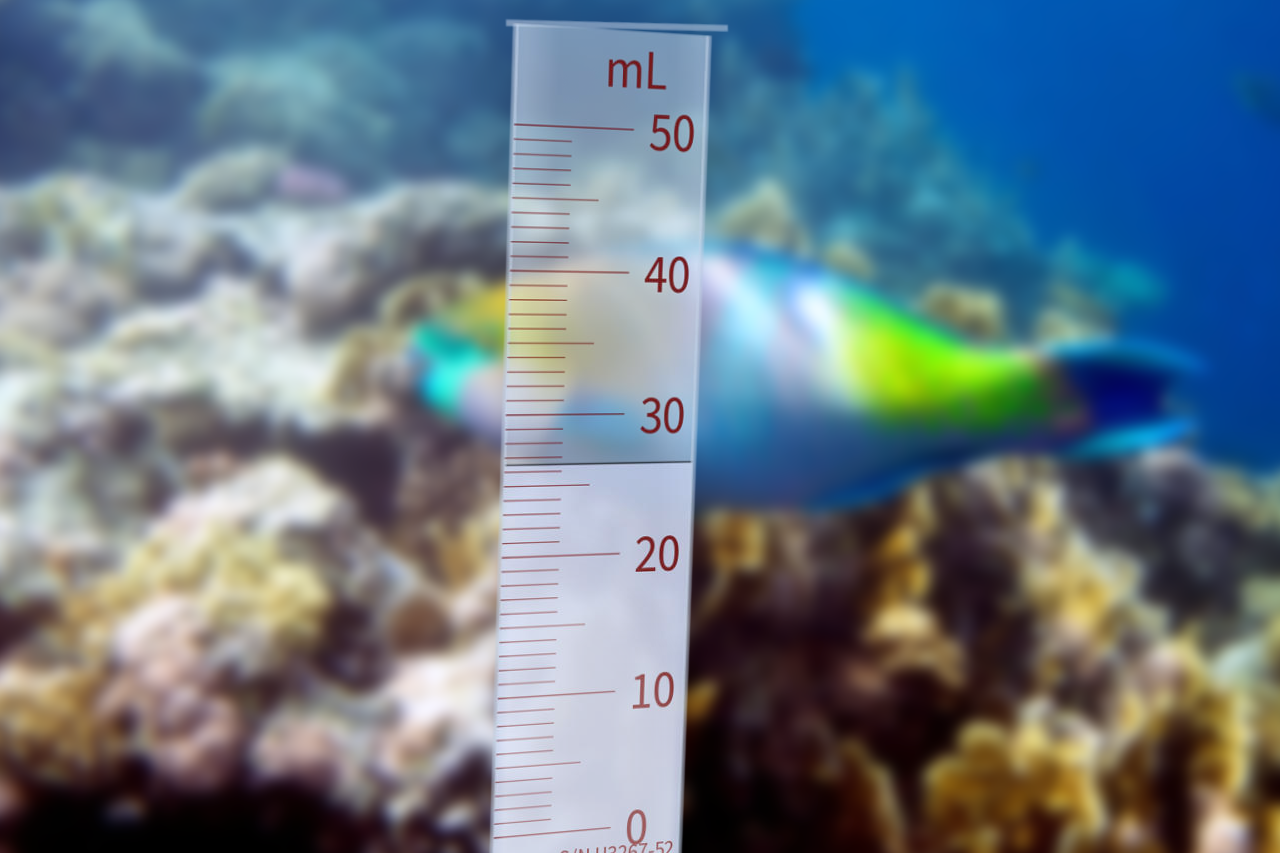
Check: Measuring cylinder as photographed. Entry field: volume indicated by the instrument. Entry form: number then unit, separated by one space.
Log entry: 26.5 mL
